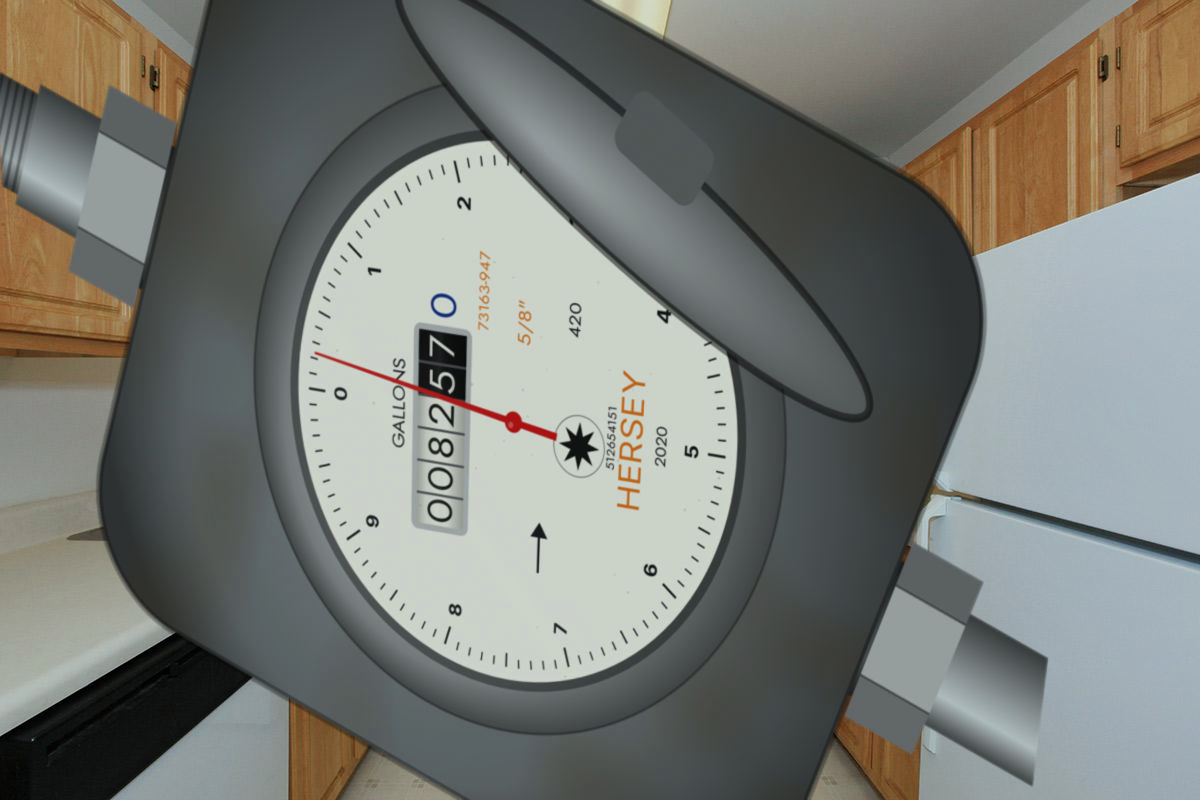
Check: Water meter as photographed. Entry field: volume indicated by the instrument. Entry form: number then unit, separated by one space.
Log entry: 82570.2 gal
